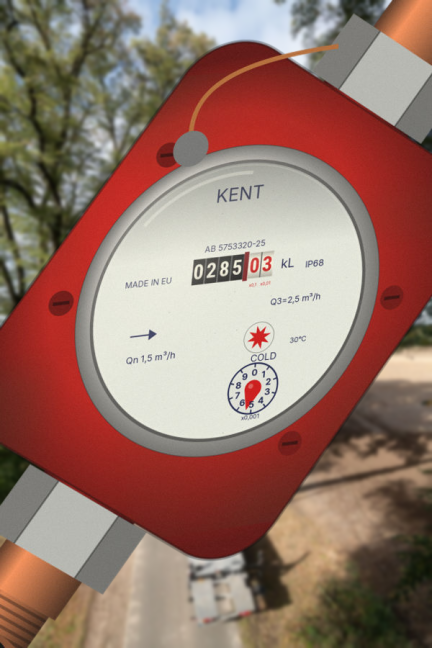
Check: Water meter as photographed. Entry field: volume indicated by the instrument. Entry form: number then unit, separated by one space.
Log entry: 285.035 kL
